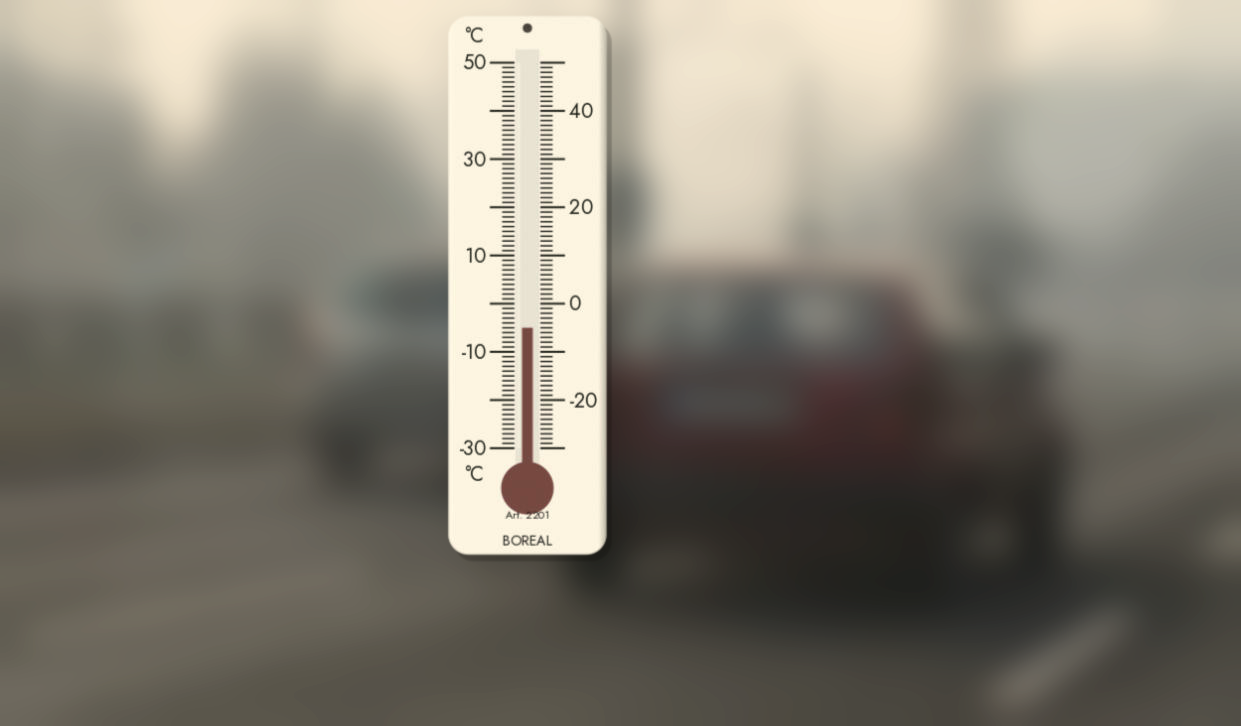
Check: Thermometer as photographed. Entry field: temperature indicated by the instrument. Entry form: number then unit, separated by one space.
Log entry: -5 °C
